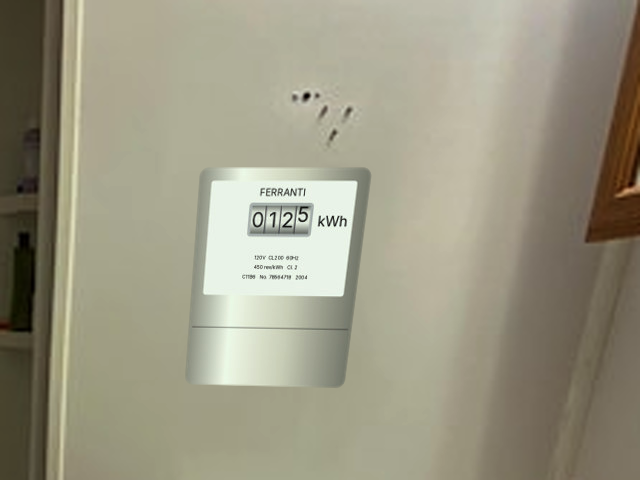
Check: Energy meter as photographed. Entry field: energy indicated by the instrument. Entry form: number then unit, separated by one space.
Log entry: 125 kWh
